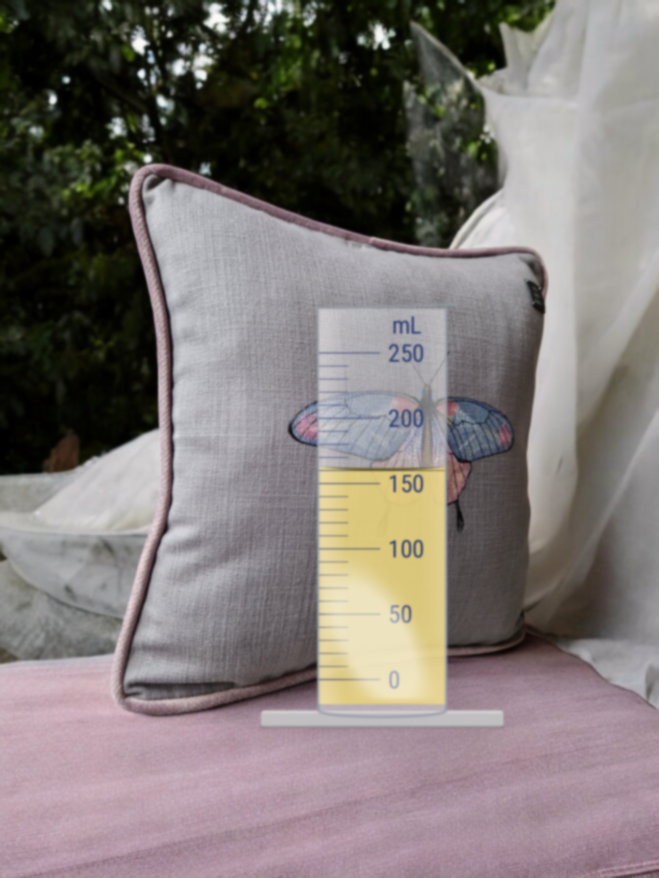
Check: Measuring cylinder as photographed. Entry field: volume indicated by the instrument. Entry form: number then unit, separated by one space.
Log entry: 160 mL
